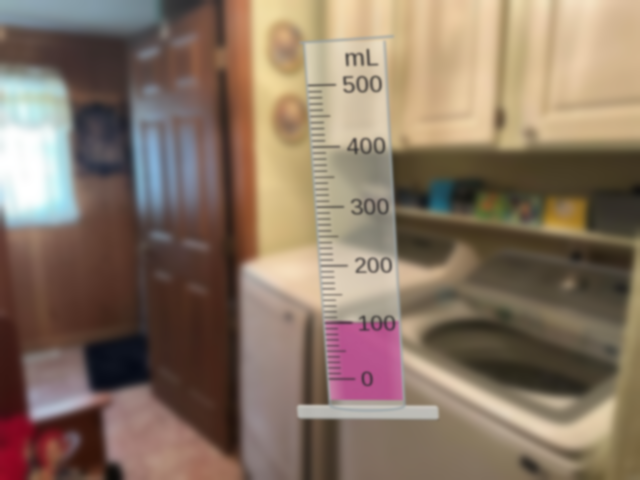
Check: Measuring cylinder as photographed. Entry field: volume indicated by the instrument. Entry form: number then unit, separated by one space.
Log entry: 100 mL
